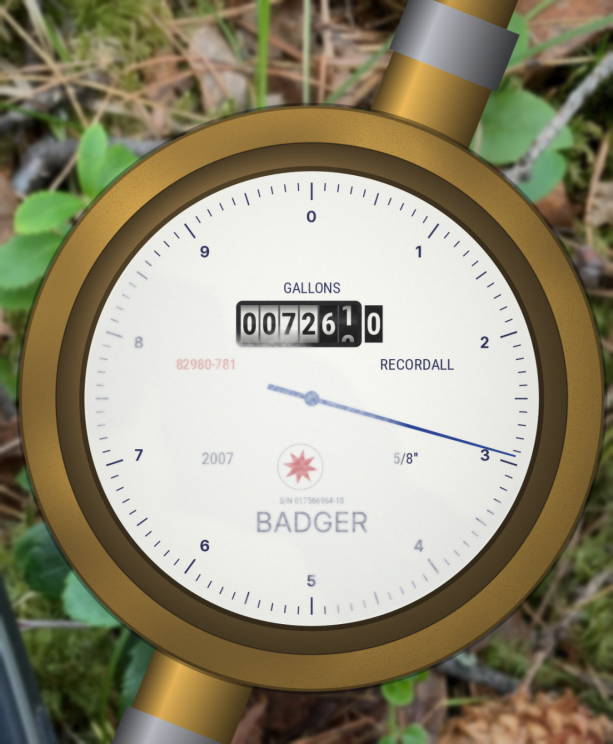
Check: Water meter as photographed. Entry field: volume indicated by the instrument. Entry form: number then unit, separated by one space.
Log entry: 72612.9 gal
